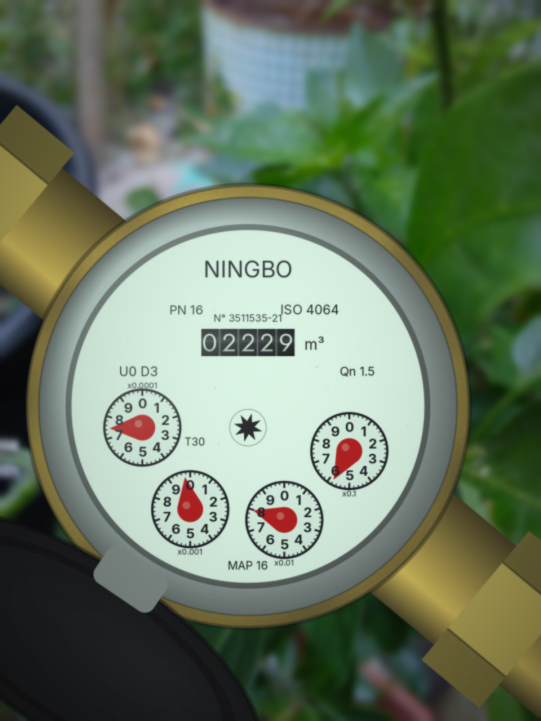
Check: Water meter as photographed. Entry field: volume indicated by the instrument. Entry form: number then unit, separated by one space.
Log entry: 2229.5797 m³
